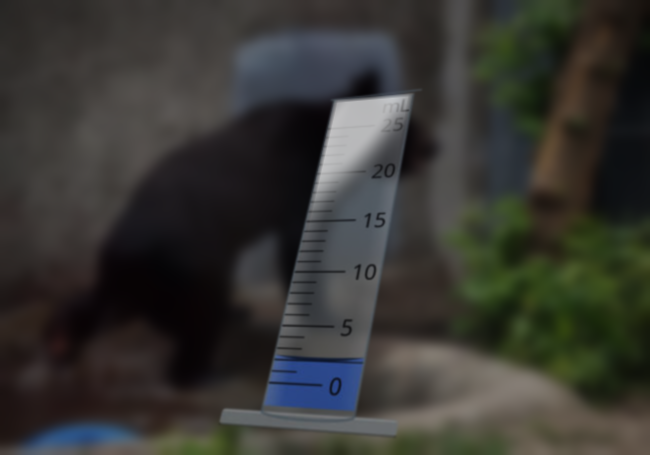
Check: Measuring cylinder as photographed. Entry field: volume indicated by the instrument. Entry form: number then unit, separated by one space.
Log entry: 2 mL
